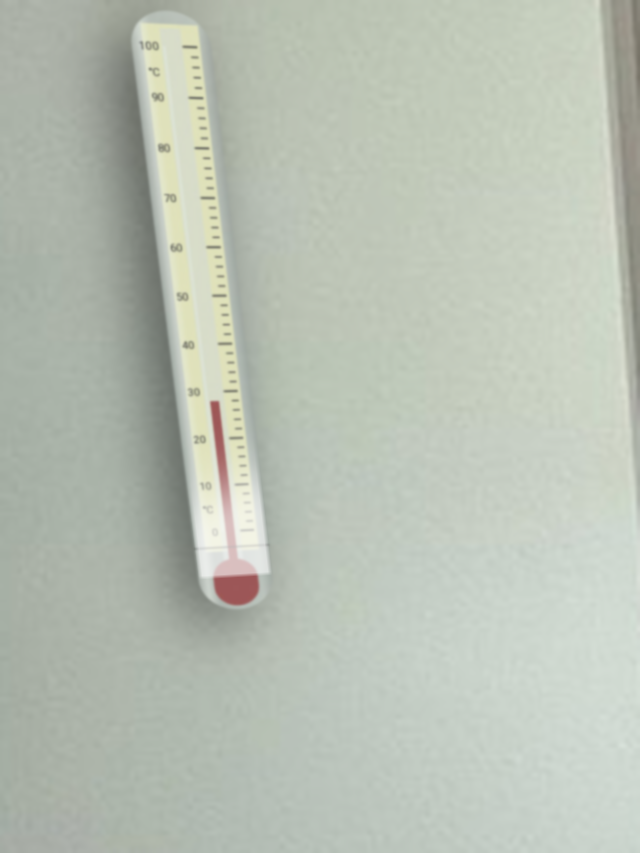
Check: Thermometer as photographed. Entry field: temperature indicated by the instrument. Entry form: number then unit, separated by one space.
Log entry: 28 °C
